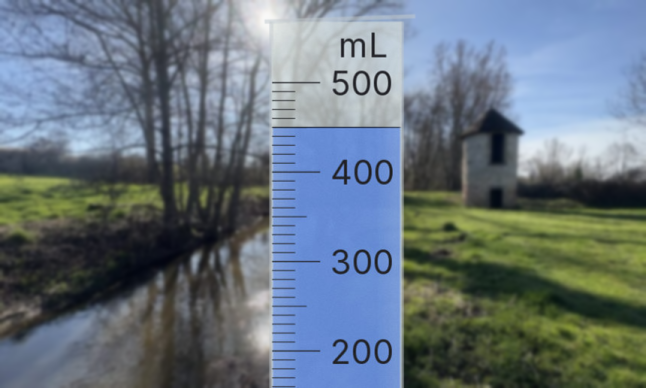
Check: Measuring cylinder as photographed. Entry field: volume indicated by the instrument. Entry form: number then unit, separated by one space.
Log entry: 450 mL
